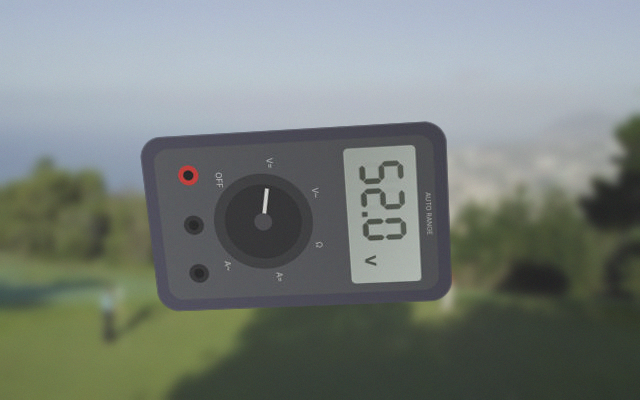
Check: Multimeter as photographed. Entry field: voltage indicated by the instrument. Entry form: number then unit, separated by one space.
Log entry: 52.0 V
